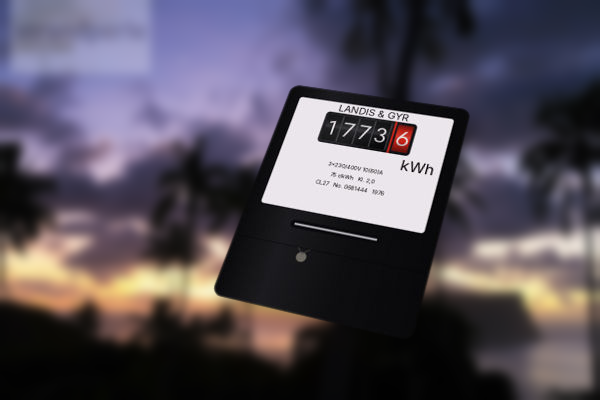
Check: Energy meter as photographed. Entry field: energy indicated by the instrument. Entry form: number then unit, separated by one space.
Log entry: 1773.6 kWh
